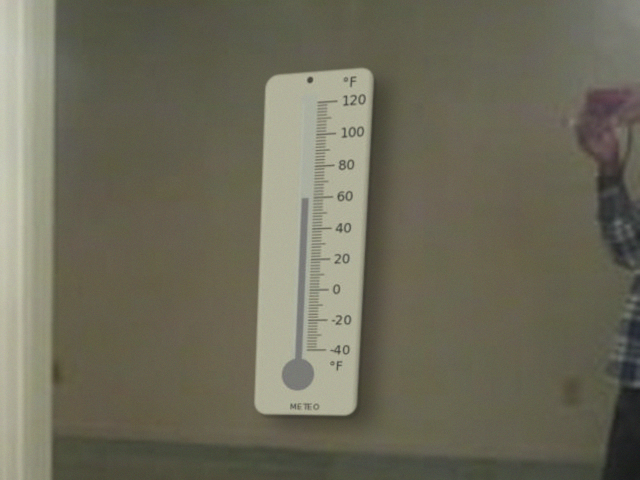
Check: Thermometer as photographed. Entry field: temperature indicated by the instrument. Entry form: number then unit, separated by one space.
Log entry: 60 °F
